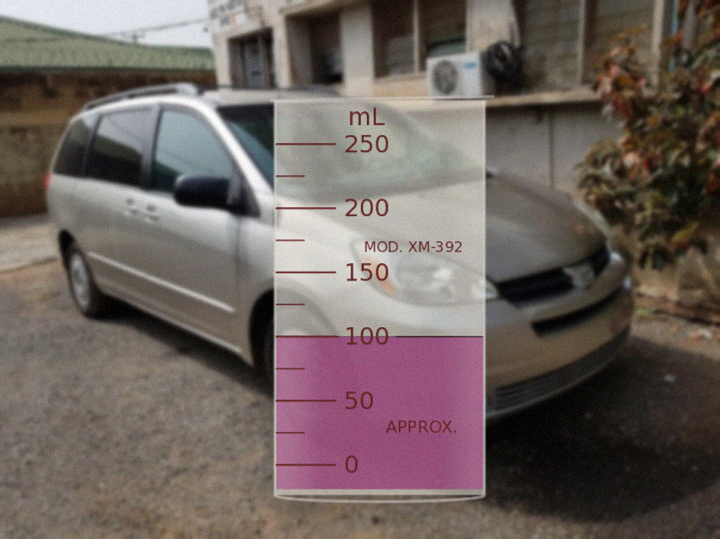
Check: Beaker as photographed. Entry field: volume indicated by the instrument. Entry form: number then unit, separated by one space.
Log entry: 100 mL
